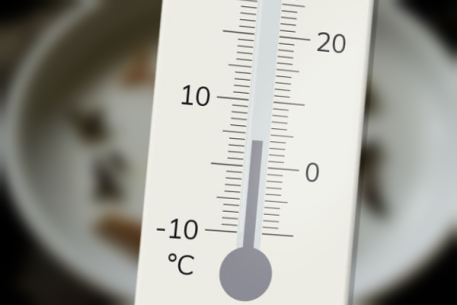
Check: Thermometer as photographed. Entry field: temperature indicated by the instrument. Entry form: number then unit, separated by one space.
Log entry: 4 °C
